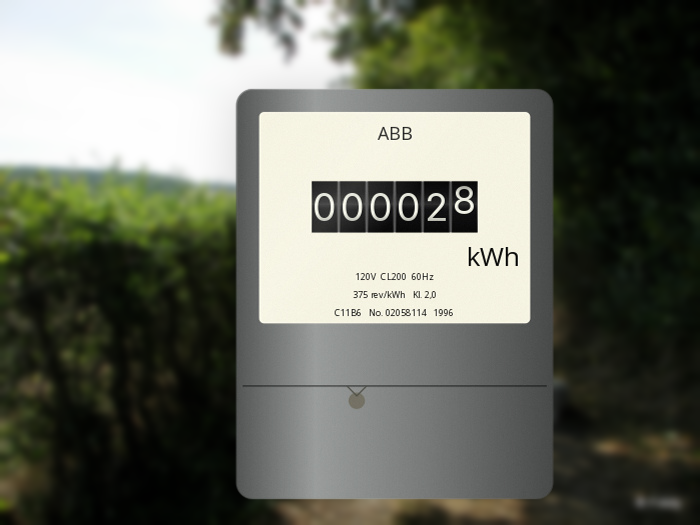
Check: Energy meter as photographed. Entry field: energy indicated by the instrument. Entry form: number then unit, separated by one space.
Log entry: 28 kWh
